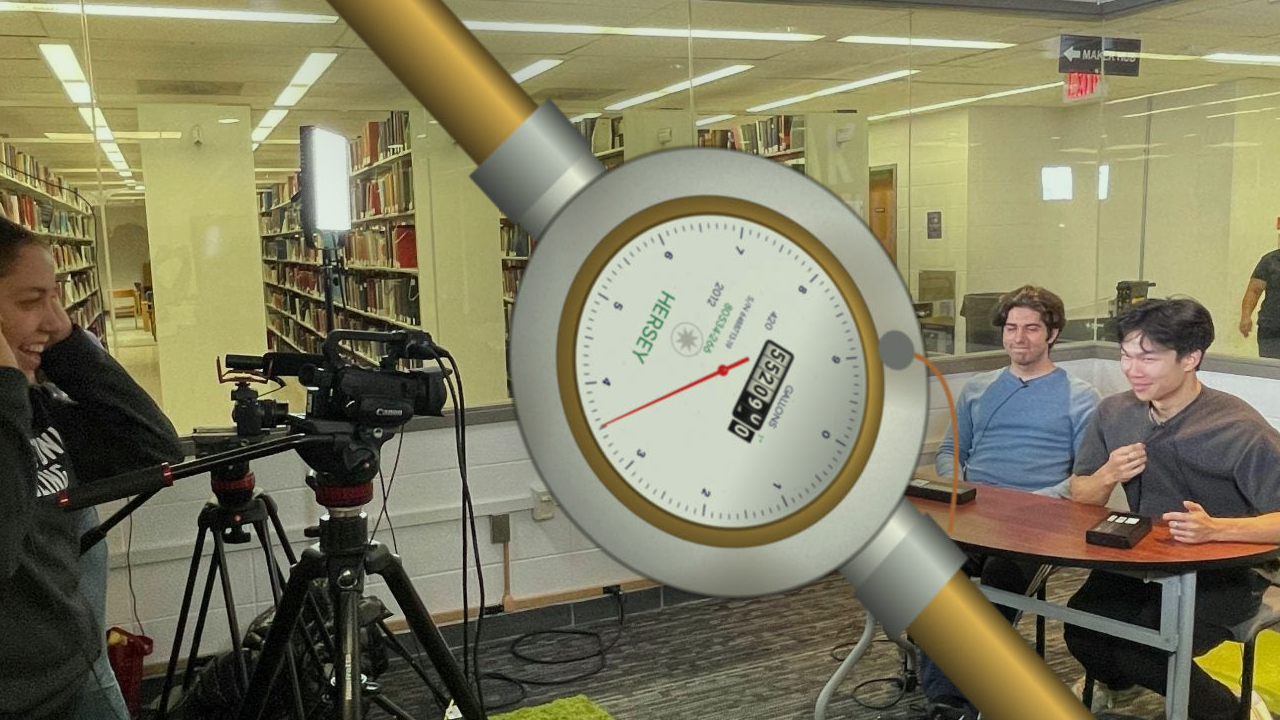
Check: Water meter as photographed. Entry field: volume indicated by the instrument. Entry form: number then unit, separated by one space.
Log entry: 5520903.5 gal
